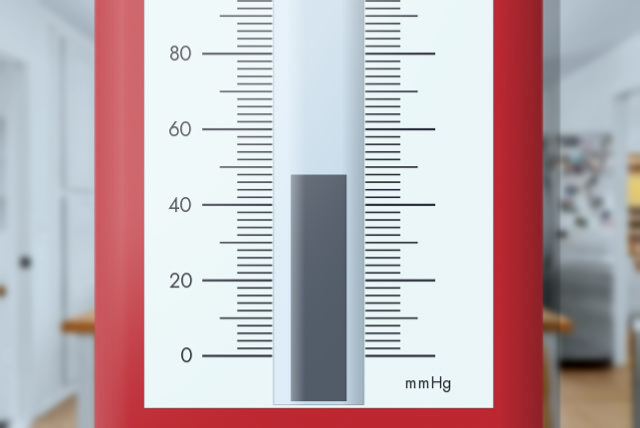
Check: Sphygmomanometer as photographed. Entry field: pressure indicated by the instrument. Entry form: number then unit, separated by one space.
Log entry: 48 mmHg
